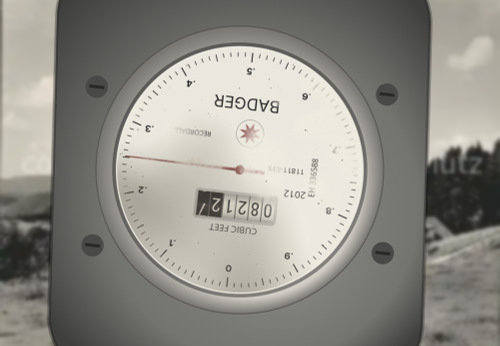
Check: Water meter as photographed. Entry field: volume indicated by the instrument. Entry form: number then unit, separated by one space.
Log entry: 82127.25 ft³
